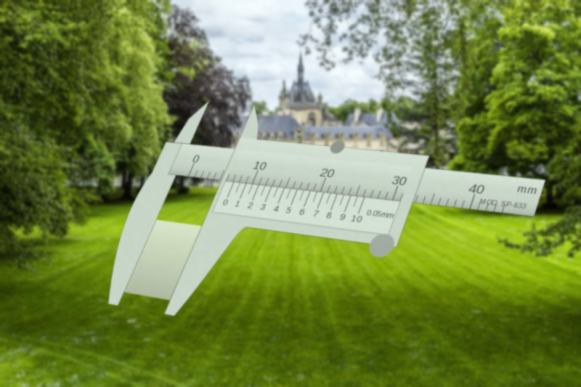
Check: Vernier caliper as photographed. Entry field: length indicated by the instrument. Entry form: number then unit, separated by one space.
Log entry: 7.2 mm
